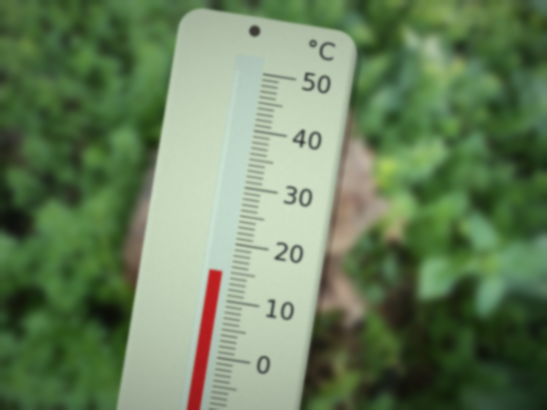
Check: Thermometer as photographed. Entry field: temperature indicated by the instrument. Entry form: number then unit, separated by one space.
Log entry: 15 °C
